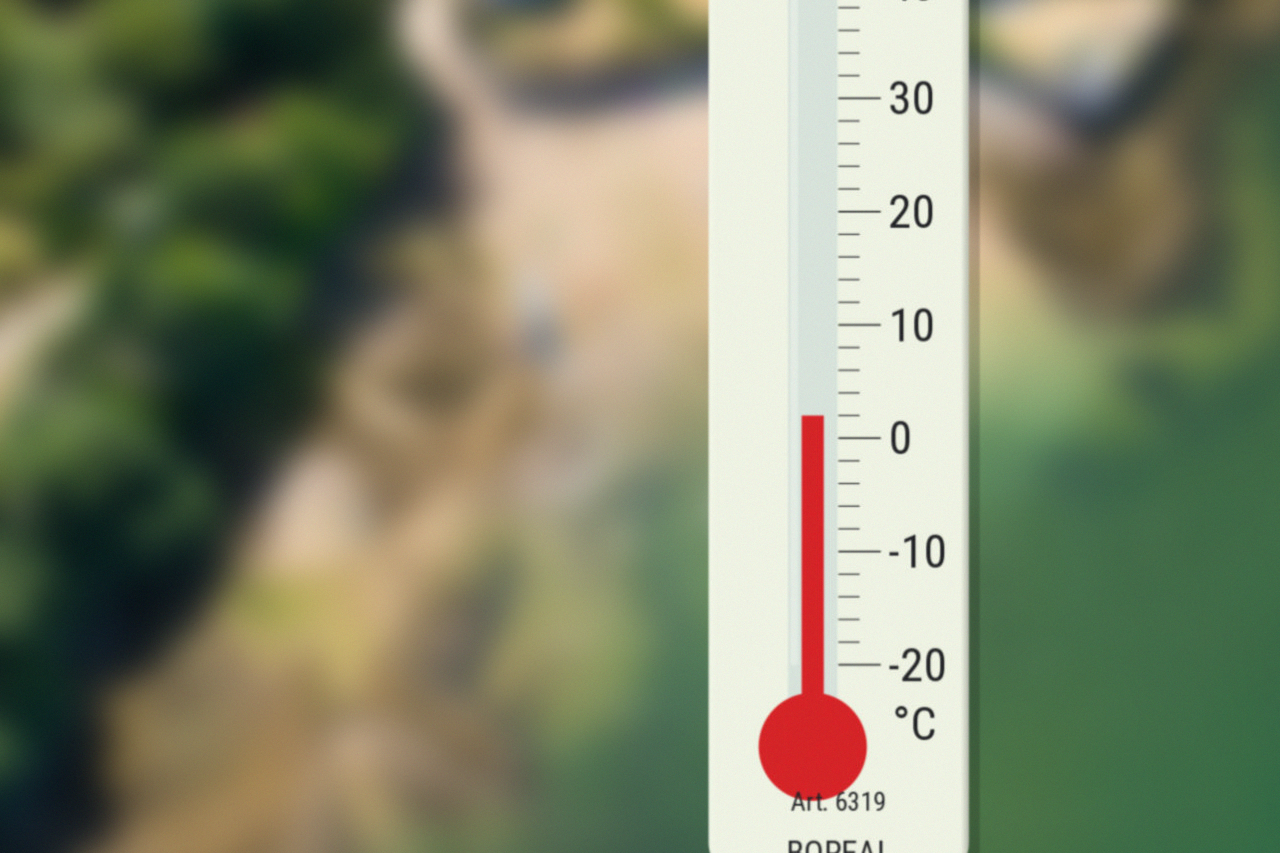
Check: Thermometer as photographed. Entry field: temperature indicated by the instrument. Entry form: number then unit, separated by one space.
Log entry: 2 °C
